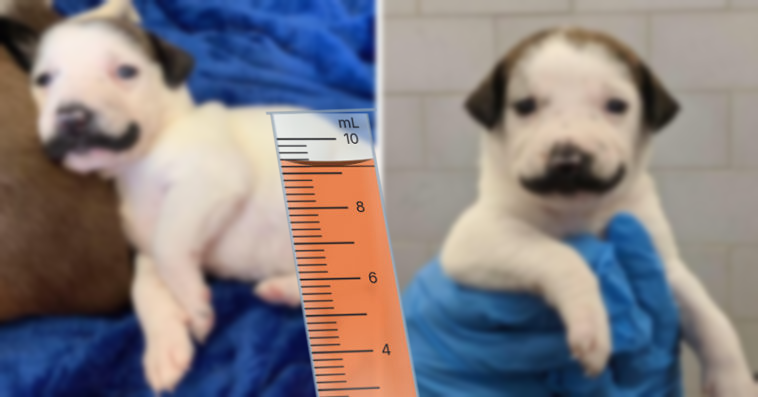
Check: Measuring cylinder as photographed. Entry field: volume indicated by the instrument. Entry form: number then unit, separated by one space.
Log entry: 9.2 mL
